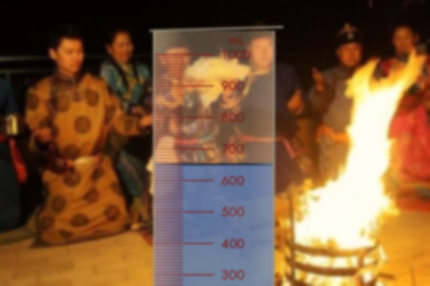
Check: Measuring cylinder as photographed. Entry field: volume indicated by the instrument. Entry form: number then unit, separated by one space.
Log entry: 650 mL
